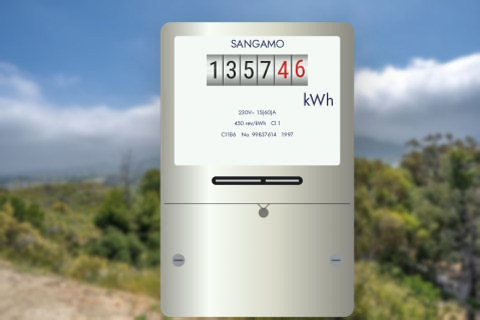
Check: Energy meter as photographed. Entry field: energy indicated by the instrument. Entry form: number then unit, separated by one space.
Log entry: 1357.46 kWh
